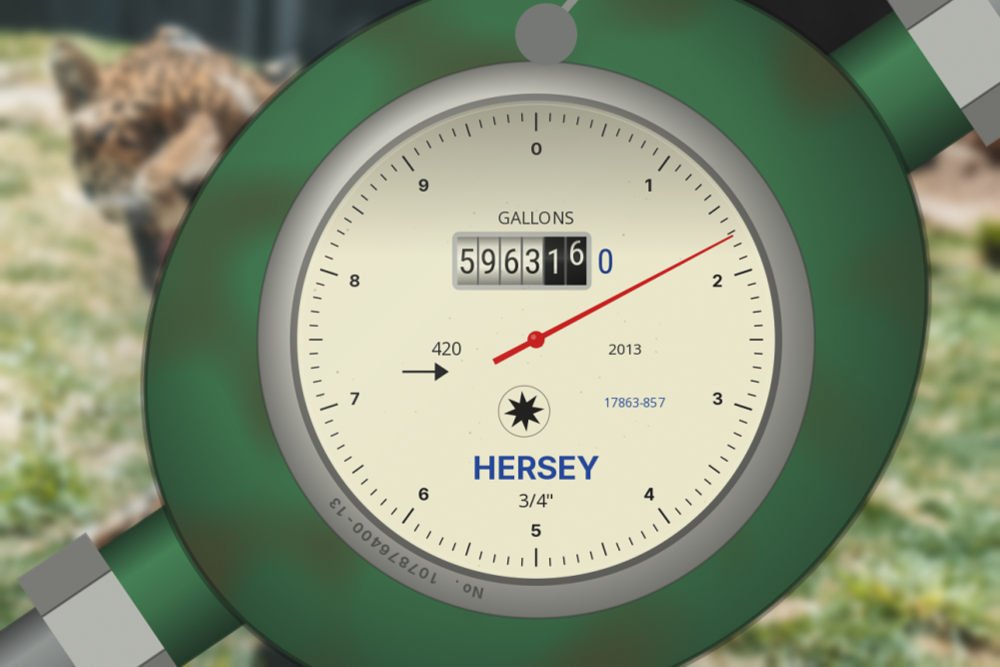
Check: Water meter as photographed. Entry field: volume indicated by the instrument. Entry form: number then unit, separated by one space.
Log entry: 5963161.7 gal
